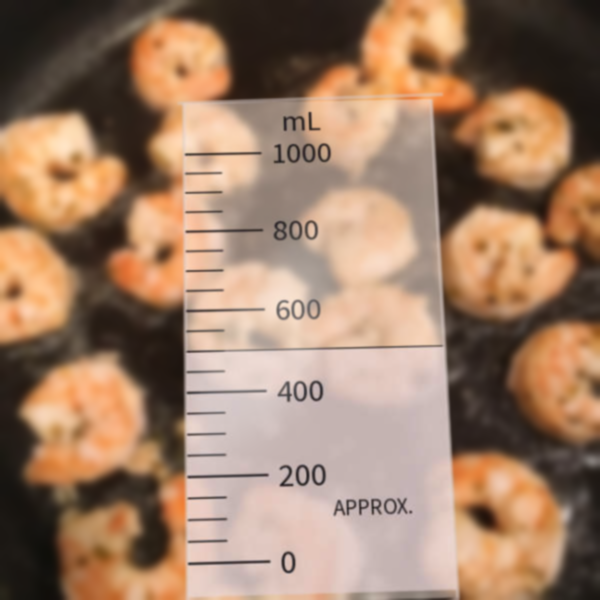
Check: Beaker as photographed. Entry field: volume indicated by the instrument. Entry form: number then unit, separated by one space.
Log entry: 500 mL
